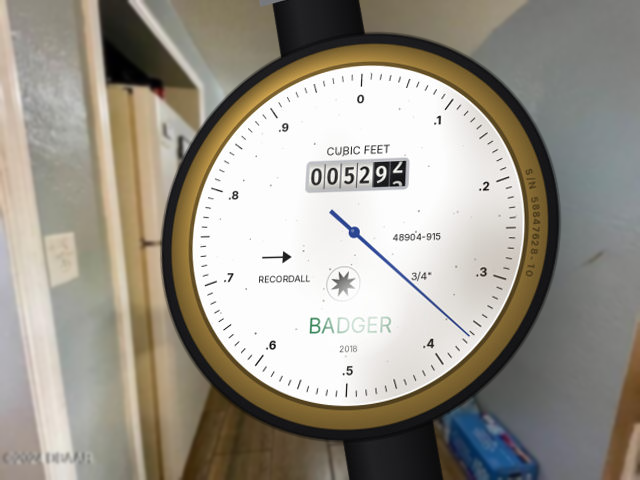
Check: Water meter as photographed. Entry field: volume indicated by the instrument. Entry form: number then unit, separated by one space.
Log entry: 5292.36 ft³
